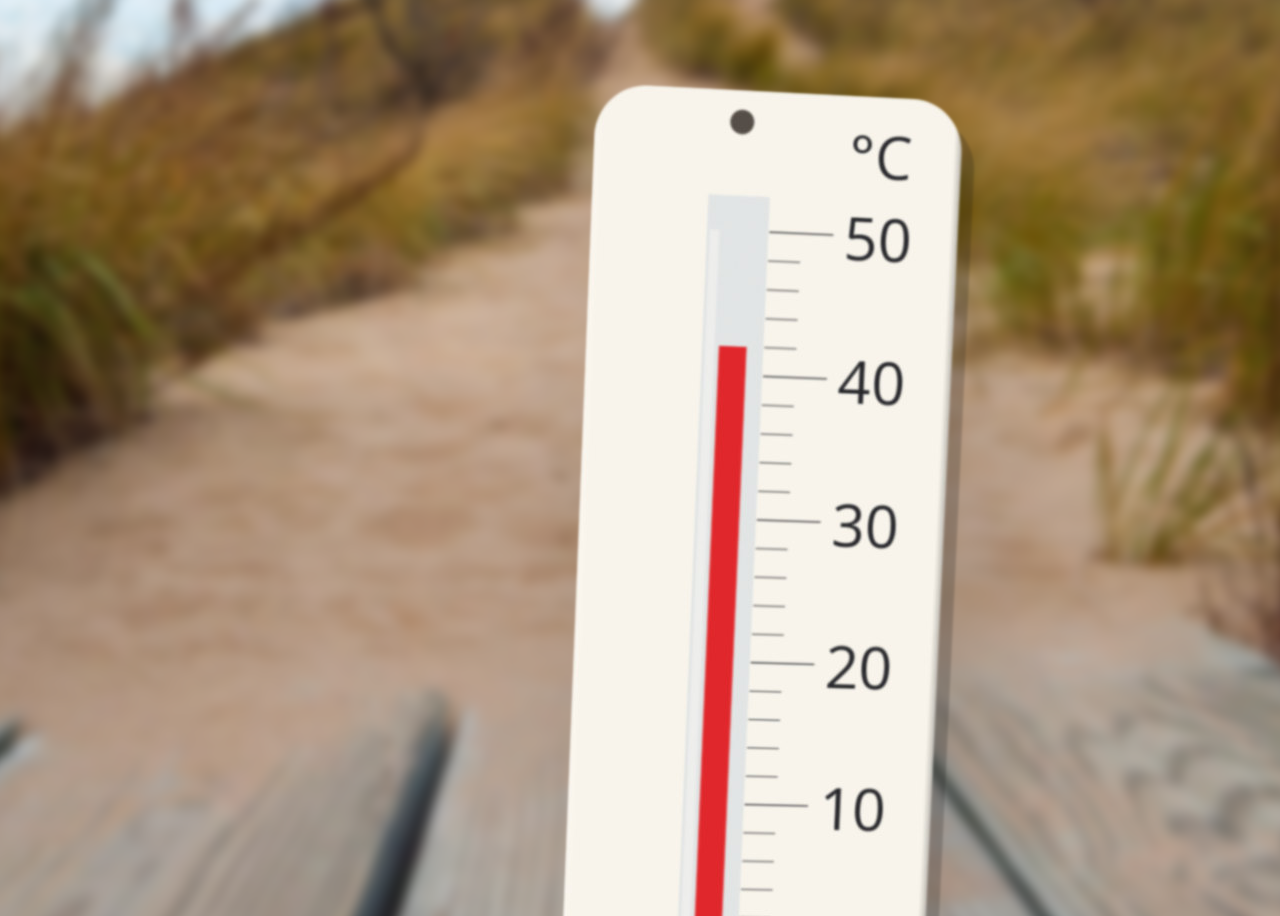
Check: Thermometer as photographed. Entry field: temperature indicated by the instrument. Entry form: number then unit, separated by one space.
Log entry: 42 °C
